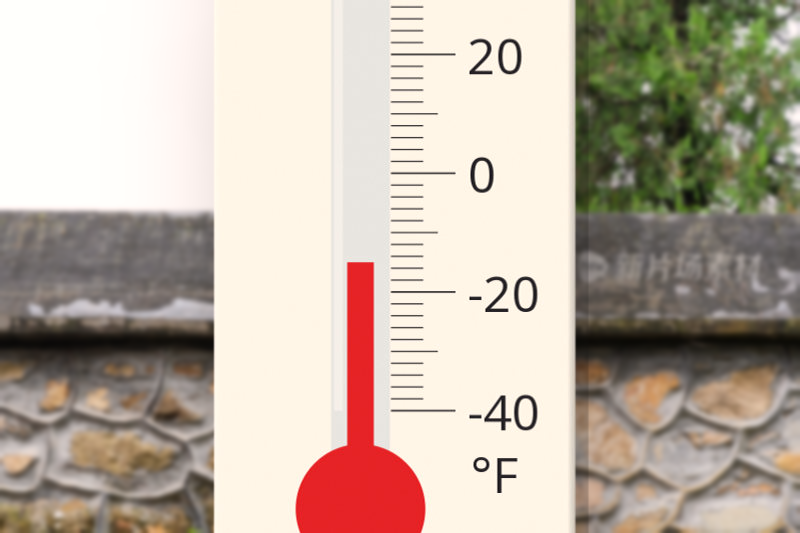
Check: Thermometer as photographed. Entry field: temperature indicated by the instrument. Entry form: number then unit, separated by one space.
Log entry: -15 °F
